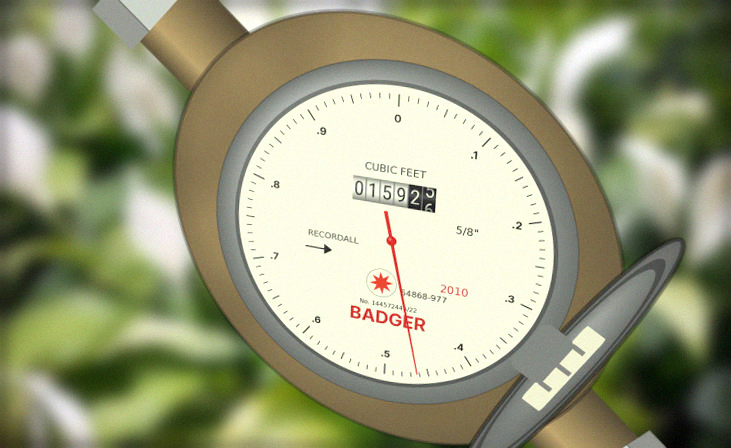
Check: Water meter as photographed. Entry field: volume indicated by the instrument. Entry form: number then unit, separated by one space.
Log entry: 15925.46 ft³
